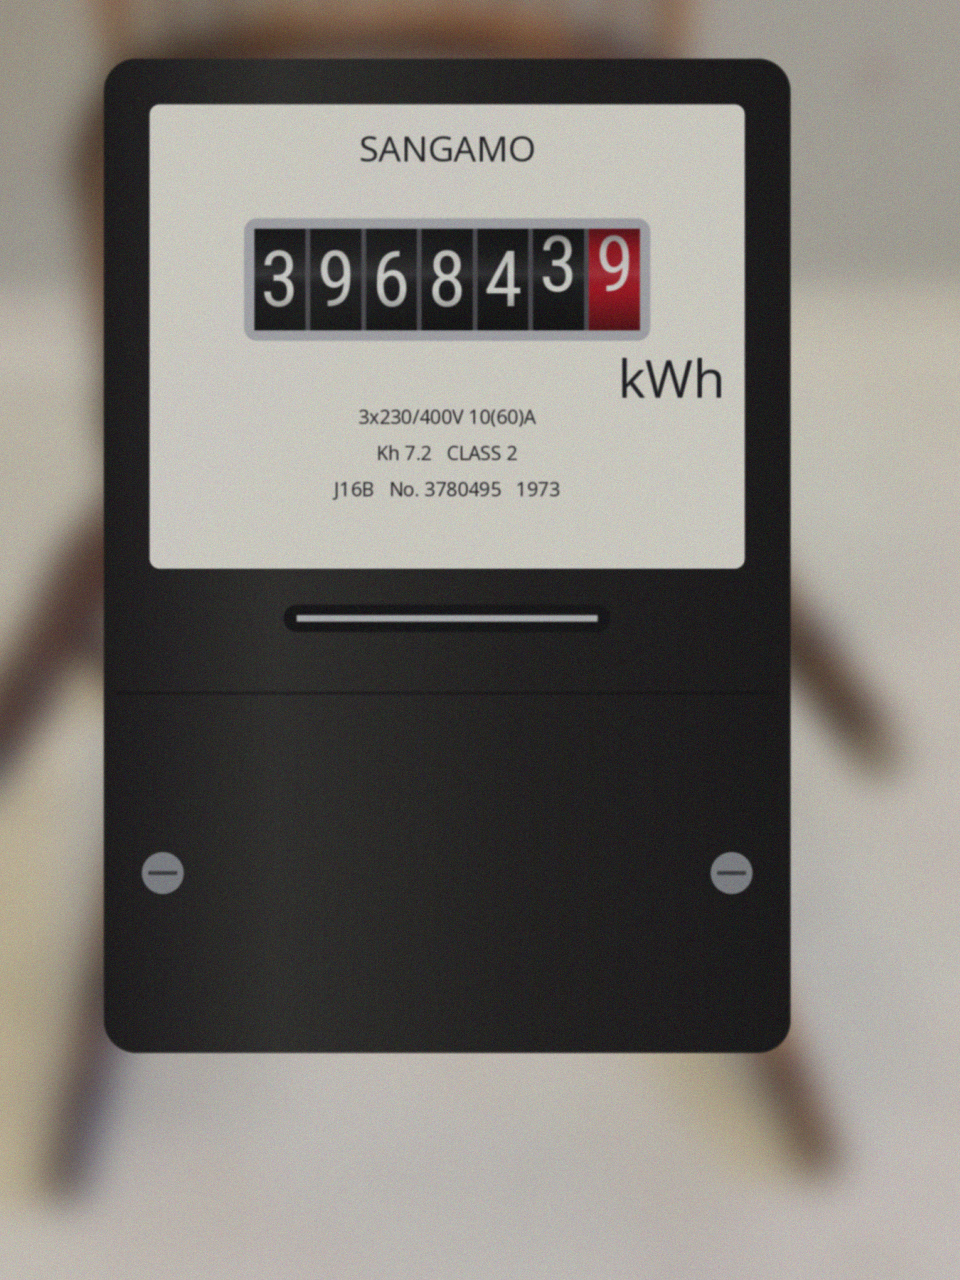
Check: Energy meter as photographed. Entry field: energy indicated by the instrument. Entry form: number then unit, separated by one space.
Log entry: 396843.9 kWh
